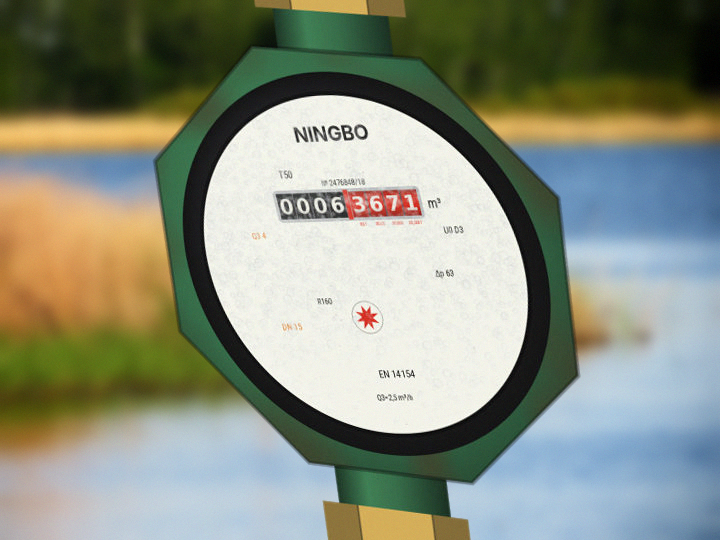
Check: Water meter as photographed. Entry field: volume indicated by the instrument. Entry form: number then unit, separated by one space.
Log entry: 6.3671 m³
